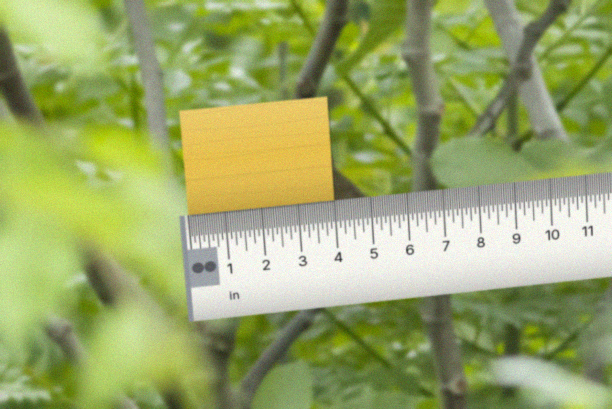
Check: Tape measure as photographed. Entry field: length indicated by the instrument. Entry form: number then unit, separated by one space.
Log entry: 4 in
